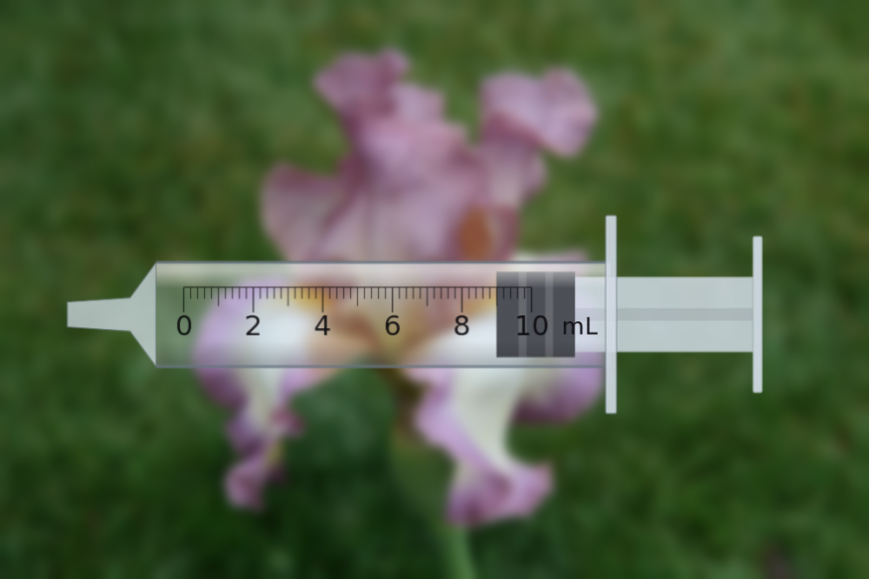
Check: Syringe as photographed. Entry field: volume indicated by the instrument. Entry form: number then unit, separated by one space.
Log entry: 9 mL
